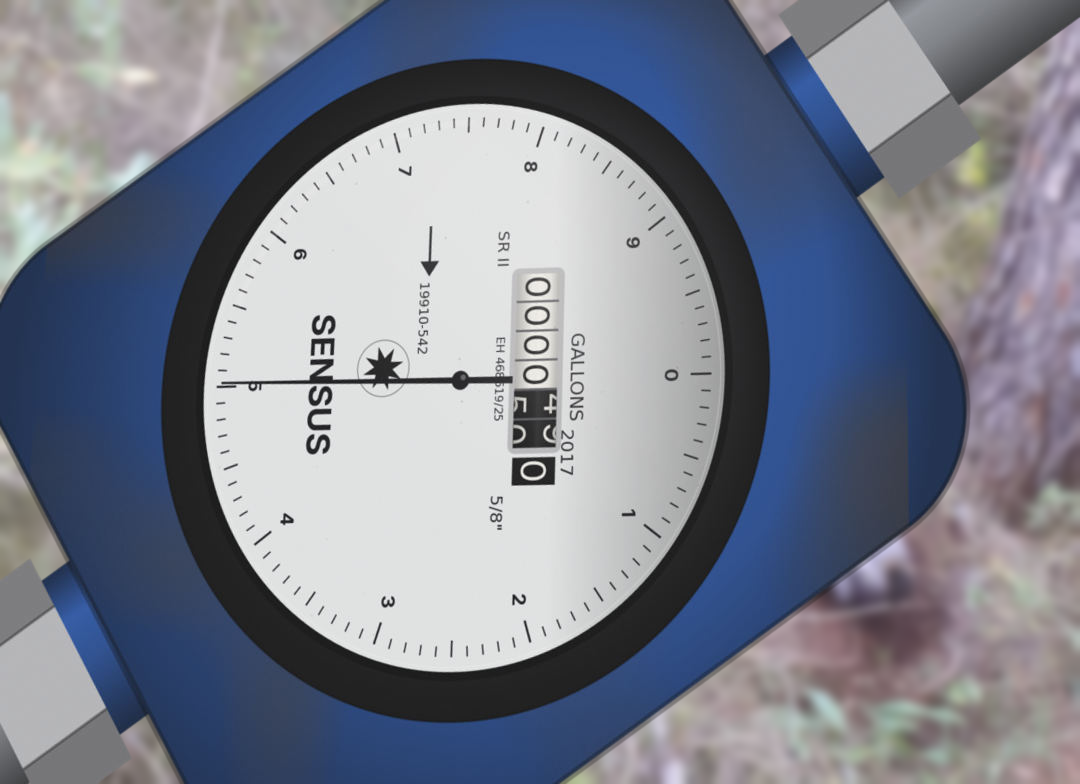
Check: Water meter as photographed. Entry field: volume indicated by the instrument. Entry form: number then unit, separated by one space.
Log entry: 495.0 gal
